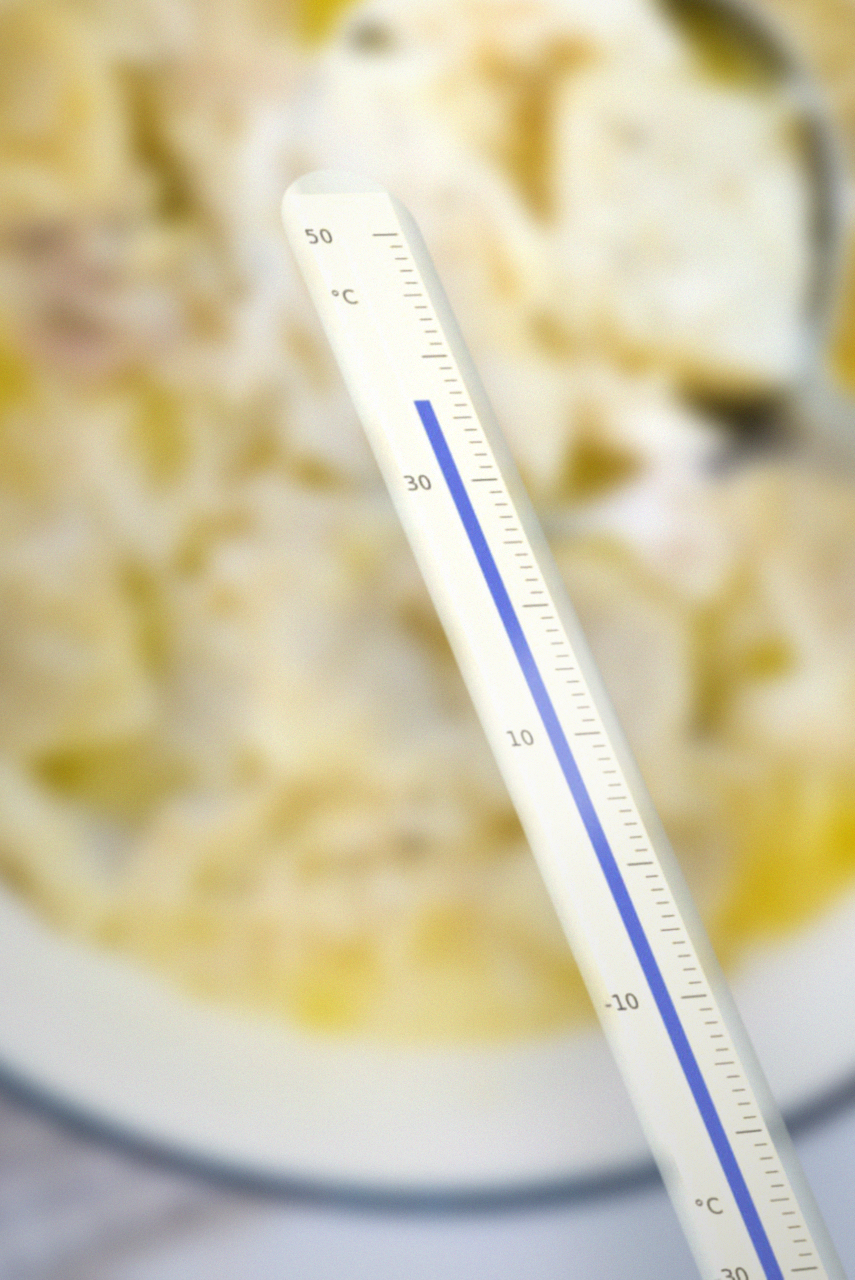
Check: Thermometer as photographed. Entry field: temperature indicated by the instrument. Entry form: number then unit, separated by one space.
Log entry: 36.5 °C
